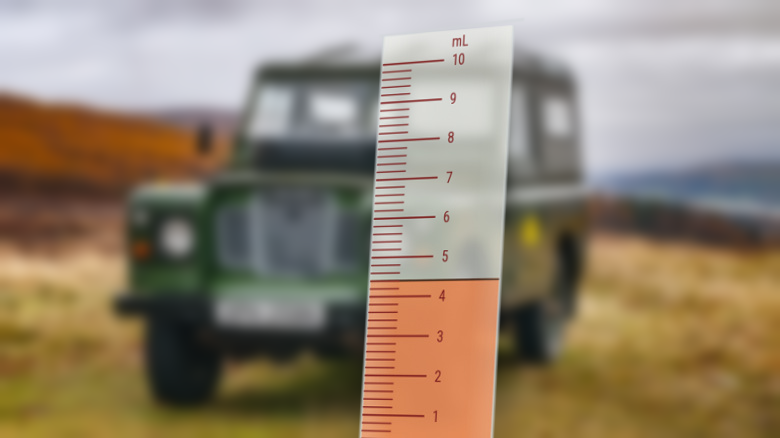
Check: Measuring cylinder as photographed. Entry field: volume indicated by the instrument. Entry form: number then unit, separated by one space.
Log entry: 4.4 mL
